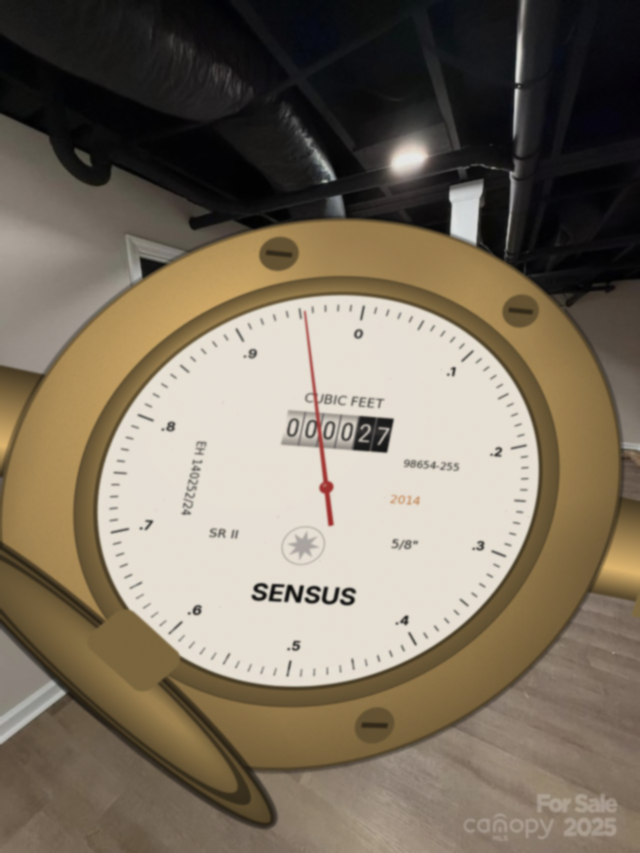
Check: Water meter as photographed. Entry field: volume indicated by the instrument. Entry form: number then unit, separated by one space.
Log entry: 26.95 ft³
